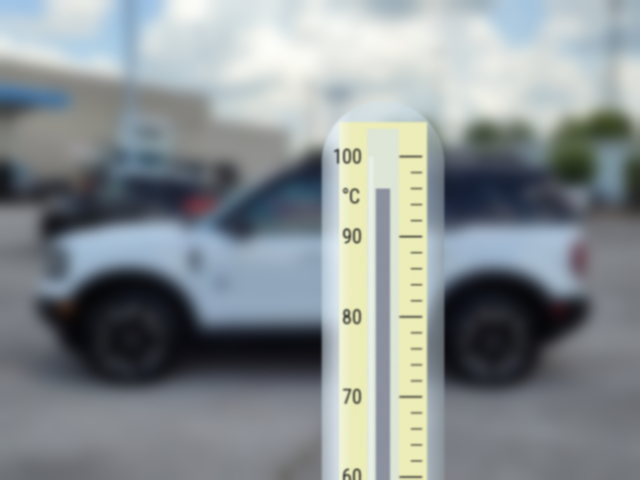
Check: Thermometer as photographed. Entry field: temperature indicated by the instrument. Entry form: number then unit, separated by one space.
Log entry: 96 °C
